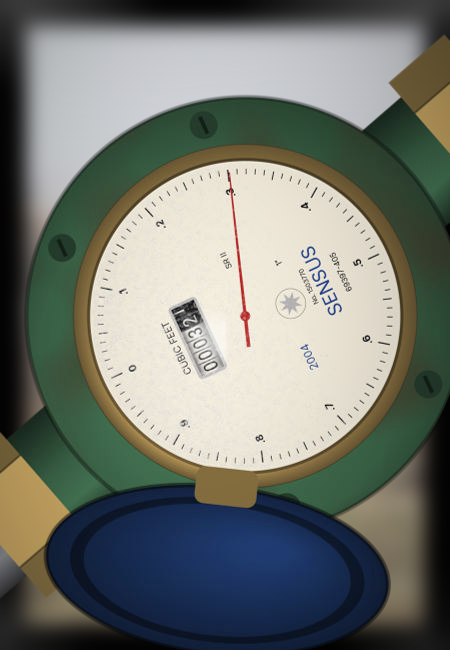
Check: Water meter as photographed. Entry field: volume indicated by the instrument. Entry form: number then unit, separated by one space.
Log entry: 321.30 ft³
